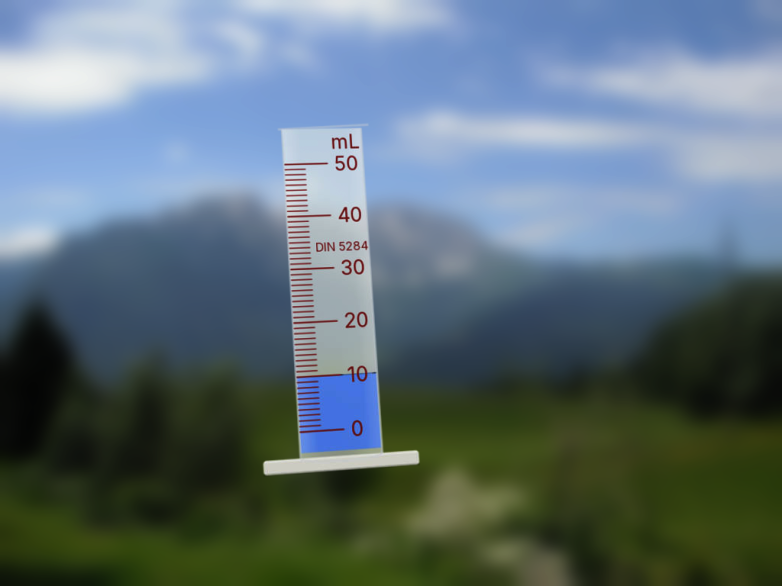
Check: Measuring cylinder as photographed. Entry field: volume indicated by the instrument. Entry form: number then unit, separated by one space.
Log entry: 10 mL
